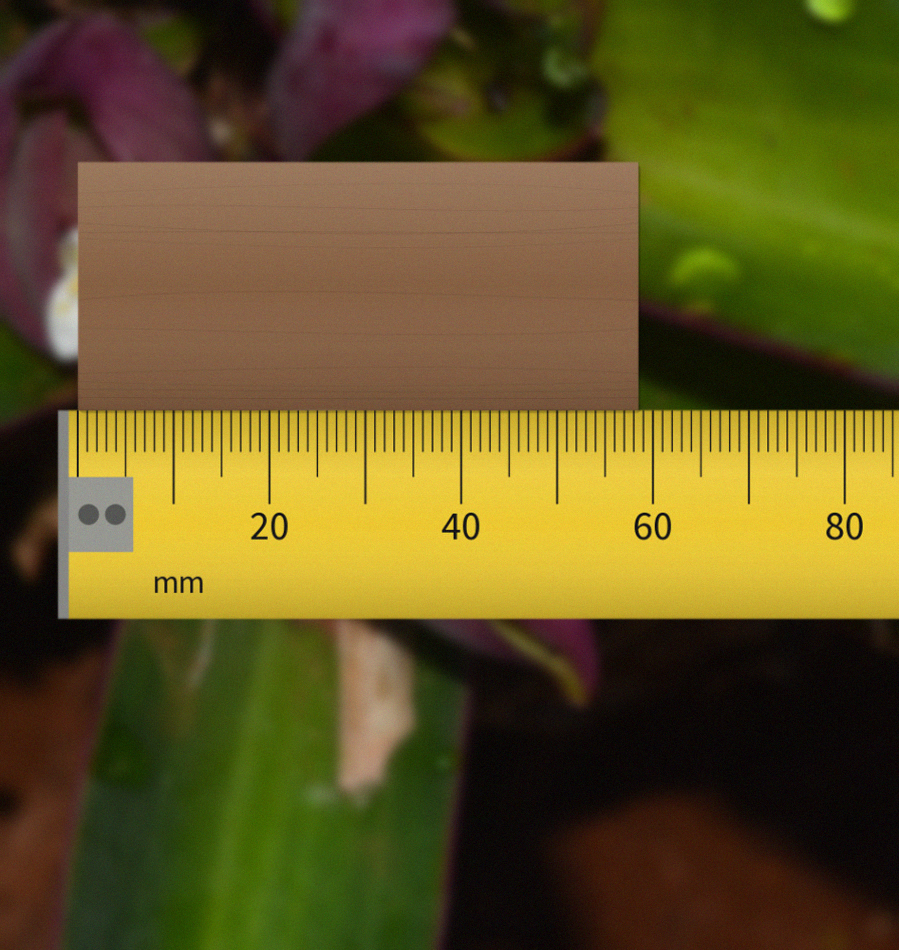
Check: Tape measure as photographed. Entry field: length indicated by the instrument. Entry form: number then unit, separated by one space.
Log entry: 58.5 mm
